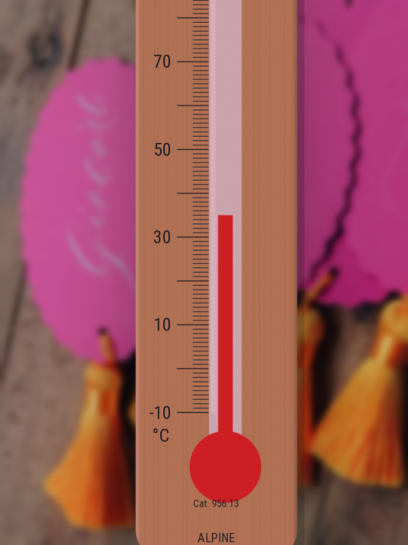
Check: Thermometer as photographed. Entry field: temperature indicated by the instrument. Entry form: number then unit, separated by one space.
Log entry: 35 °C
